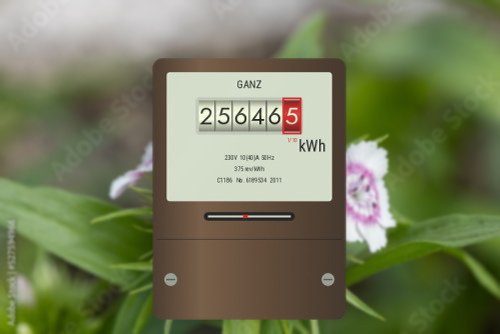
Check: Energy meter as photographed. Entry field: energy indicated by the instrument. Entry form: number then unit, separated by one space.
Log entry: 25646.5 kWh
